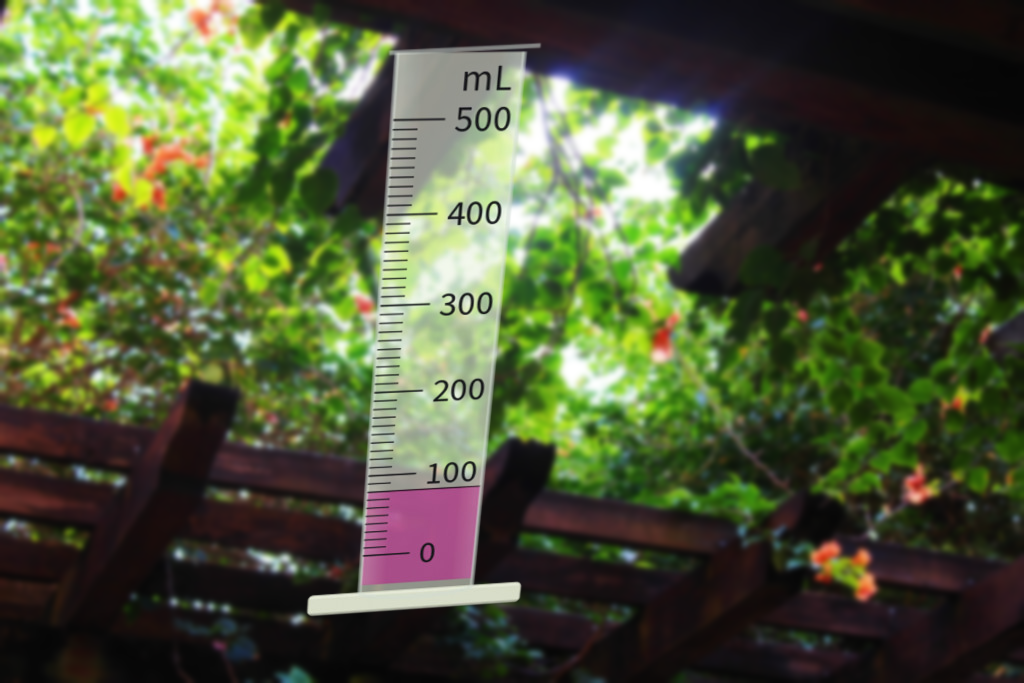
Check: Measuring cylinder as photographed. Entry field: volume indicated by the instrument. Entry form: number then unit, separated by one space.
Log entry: 80 mL
